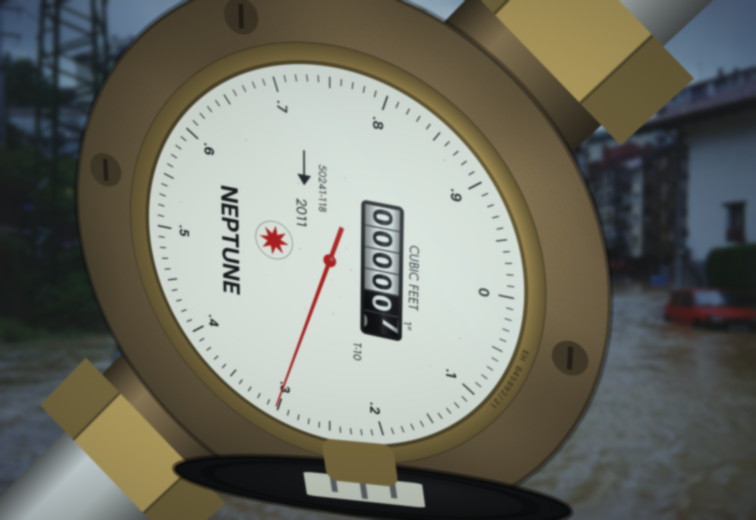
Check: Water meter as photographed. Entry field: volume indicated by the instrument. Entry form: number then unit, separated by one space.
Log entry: 7.30 ft³
